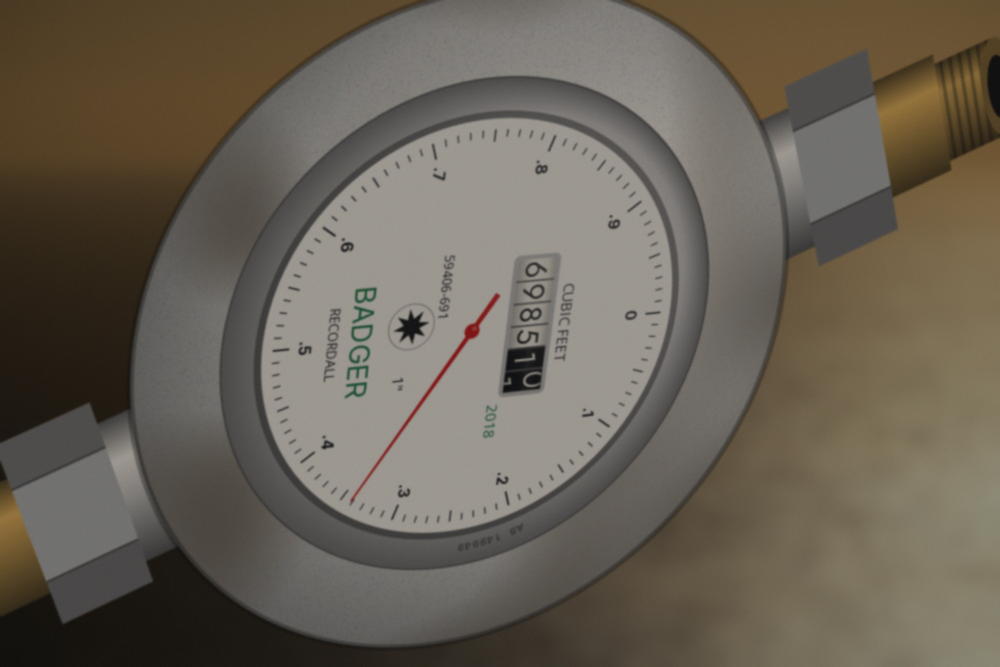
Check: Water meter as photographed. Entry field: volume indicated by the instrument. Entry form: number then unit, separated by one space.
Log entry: 698510.34 ft³
